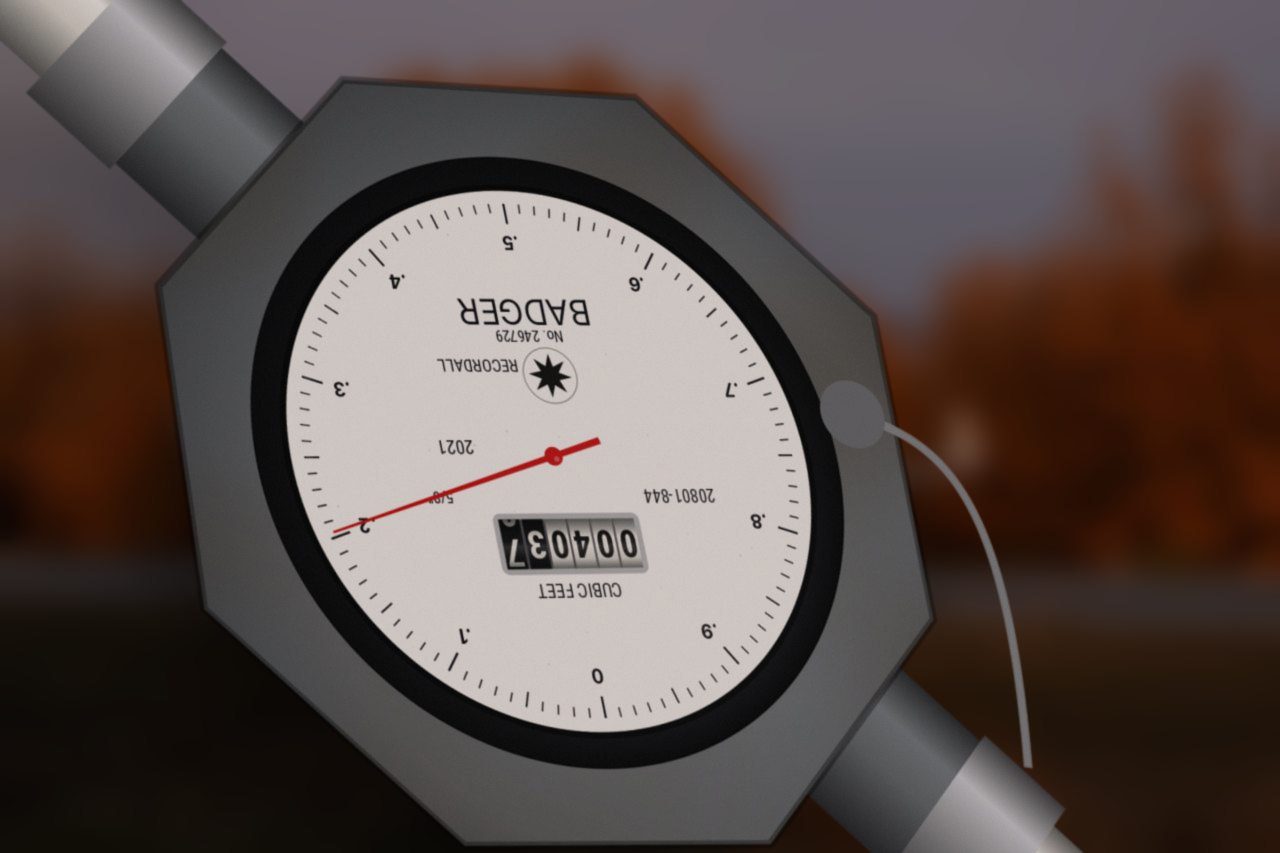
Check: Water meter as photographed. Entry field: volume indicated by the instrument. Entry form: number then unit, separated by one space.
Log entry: 4037.20 ft³
